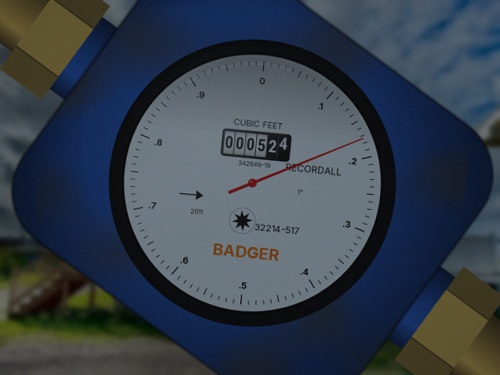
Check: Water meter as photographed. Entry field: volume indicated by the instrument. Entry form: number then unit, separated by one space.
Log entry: 524.17 ft³
